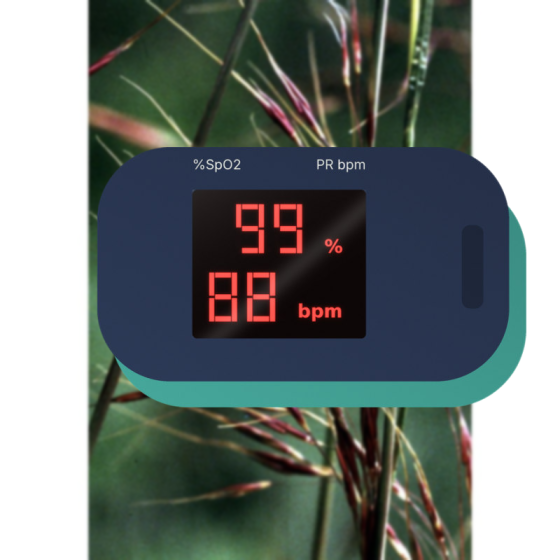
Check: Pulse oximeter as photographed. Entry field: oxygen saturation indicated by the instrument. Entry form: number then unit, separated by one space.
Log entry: 99 %
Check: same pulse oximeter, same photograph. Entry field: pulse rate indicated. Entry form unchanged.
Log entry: 88 bpm
